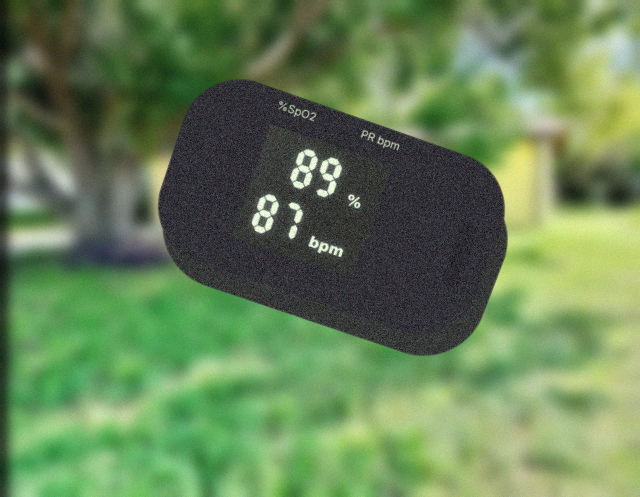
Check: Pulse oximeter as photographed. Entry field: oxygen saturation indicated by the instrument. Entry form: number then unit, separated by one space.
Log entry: 89 %
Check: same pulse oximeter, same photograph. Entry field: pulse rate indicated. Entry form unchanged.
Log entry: 87 bpm
